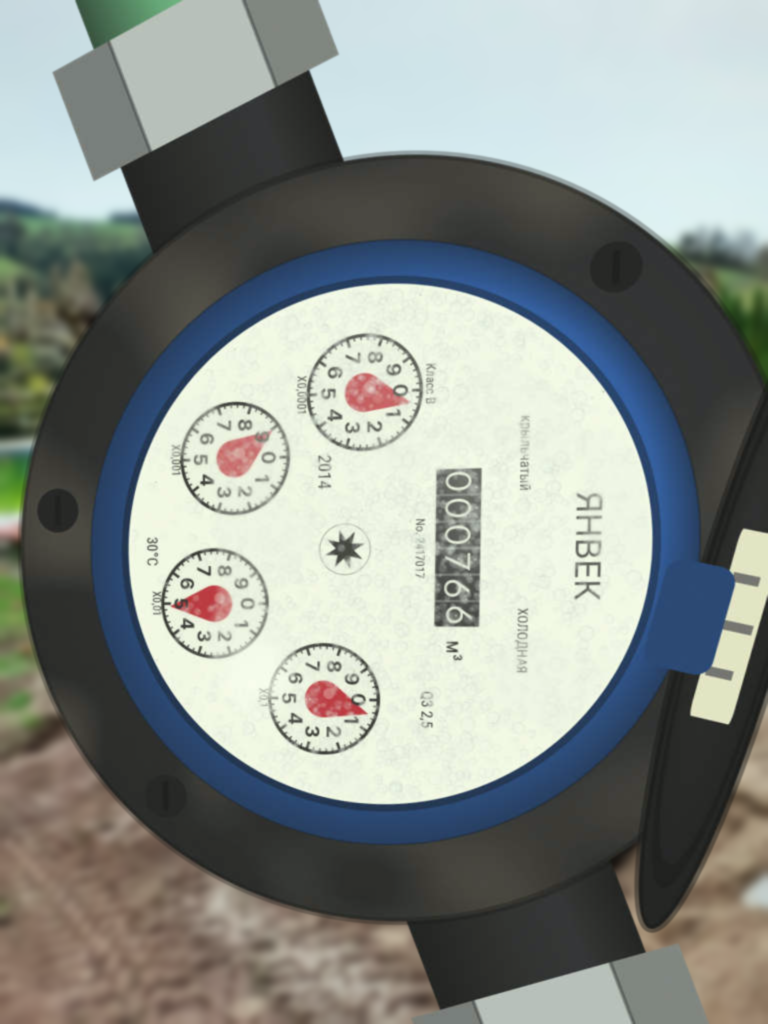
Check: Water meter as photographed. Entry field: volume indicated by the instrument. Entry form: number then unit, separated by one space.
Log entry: 766.0490 m³
